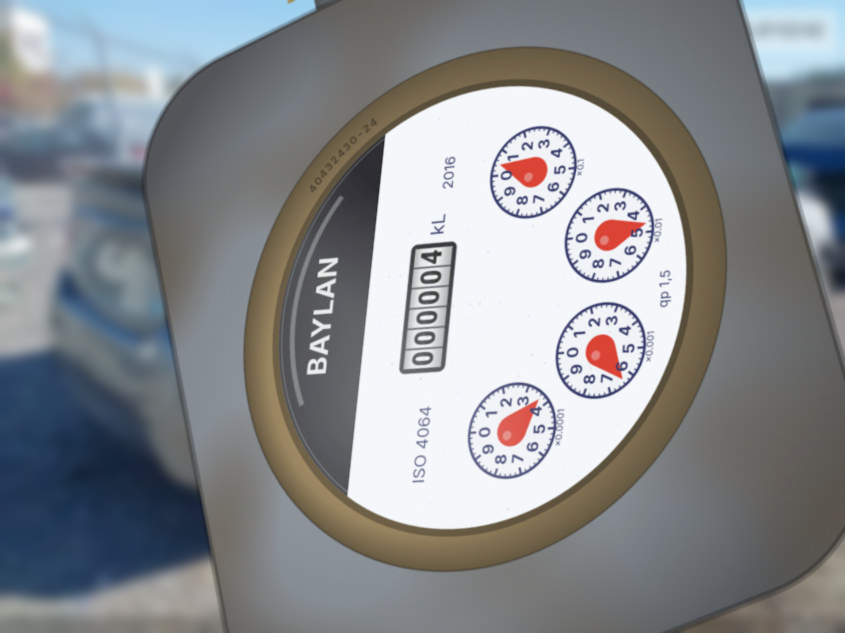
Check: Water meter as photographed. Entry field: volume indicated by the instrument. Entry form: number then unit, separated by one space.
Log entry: 4.0463 kL
